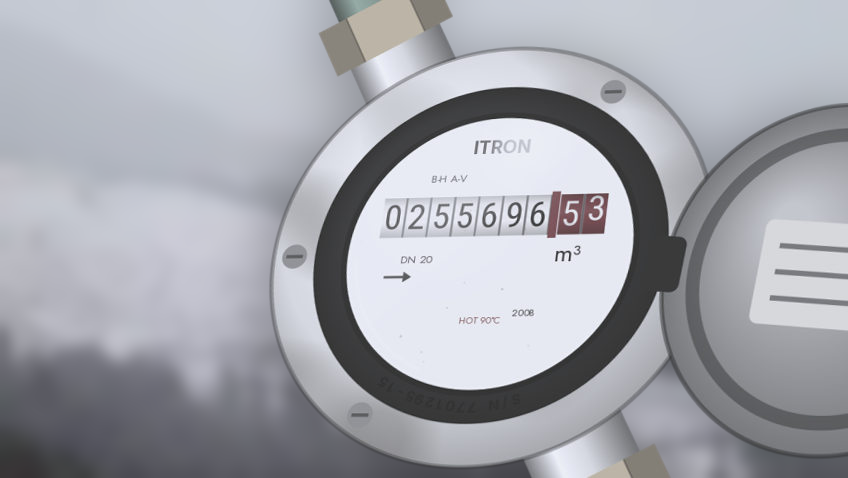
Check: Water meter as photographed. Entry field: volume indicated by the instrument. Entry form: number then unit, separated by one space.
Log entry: 255696.53 m³
